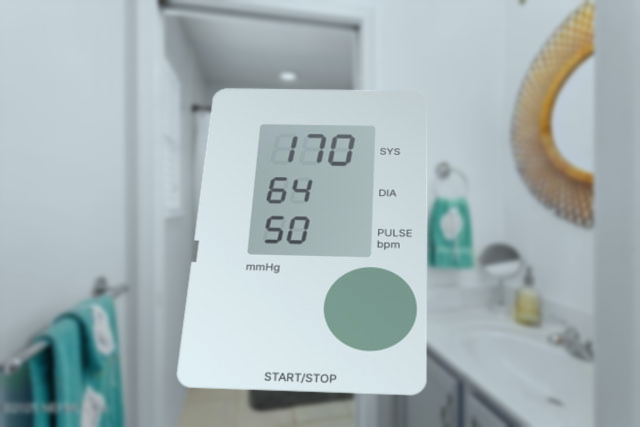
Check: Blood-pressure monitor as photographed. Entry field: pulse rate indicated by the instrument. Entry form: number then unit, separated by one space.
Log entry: 50 bpm
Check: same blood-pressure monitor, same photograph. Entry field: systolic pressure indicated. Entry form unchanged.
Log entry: 170 mmHg
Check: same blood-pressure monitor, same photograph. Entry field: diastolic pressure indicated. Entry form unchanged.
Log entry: 64 mmHg
